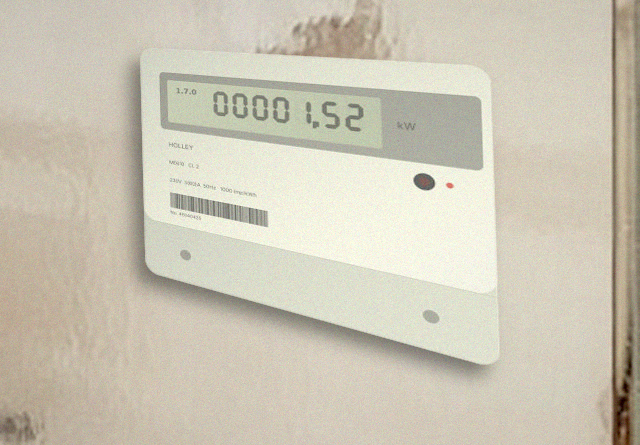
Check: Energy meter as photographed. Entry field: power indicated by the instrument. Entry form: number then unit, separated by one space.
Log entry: 1.52 kW
